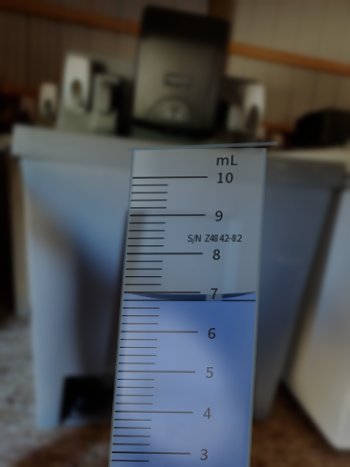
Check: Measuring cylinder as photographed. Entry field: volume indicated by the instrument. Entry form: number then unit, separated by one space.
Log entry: 6.8 mL
